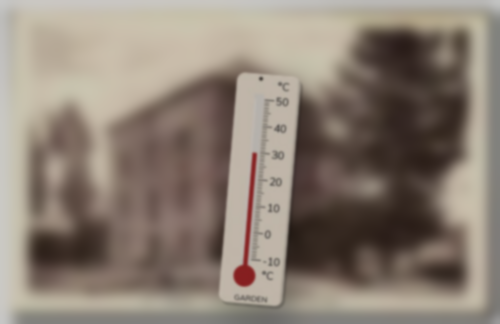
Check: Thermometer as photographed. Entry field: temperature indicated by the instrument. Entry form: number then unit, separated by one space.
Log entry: 30 °C
